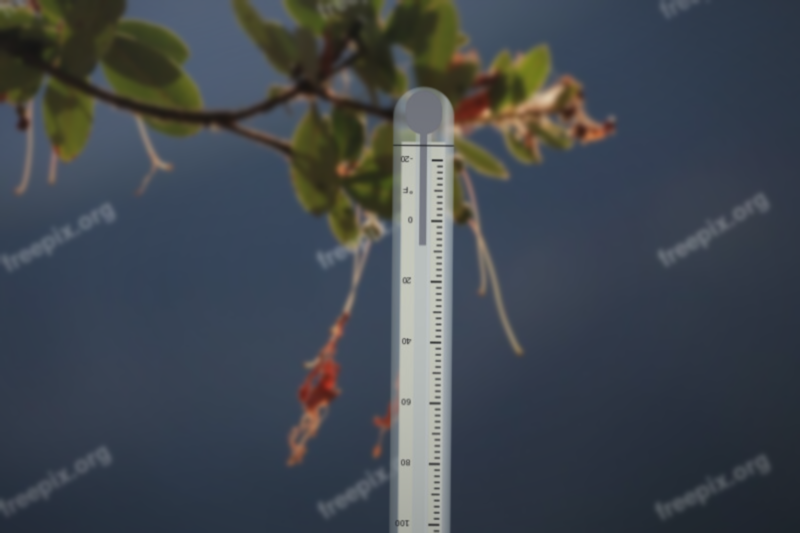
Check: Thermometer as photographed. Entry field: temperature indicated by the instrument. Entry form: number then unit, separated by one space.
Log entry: 8 °F
